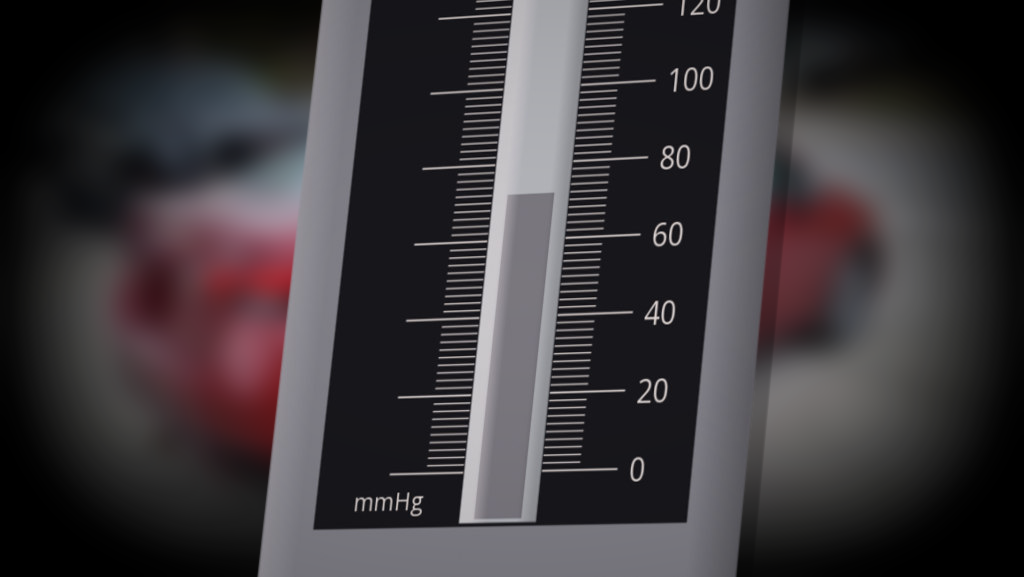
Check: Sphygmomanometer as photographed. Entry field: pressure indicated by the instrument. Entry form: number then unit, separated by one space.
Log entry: 72 mmHg
